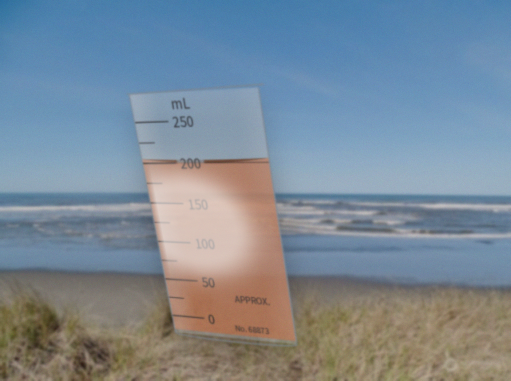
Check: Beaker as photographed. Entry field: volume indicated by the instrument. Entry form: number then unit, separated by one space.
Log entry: 200 mL
